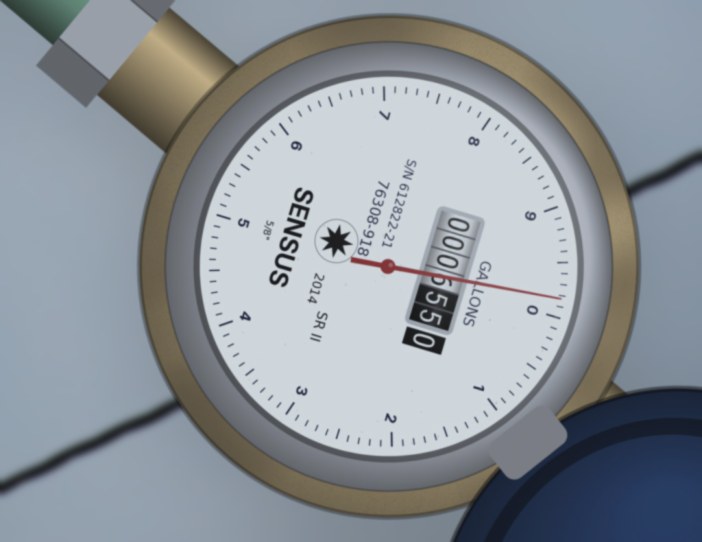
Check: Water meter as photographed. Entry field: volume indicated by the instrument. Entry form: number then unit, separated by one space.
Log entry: 6549.8 gal
